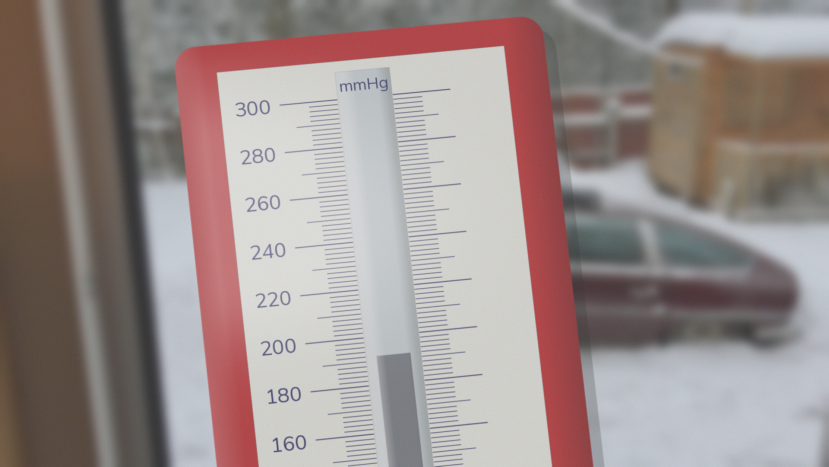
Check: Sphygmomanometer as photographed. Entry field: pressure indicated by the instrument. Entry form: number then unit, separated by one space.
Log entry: 192 mmHg
